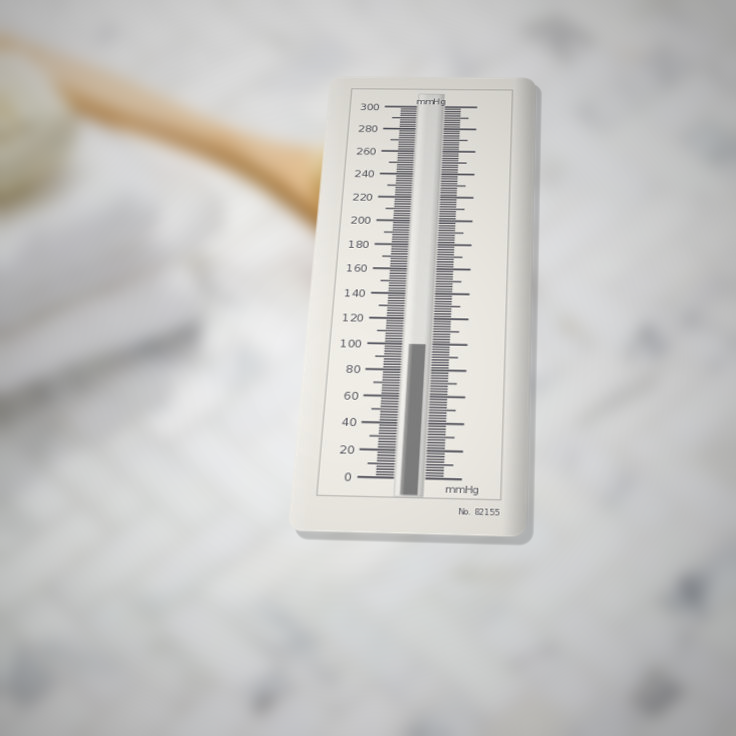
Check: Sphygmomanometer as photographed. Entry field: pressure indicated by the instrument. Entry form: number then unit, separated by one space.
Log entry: 100 mmHg
